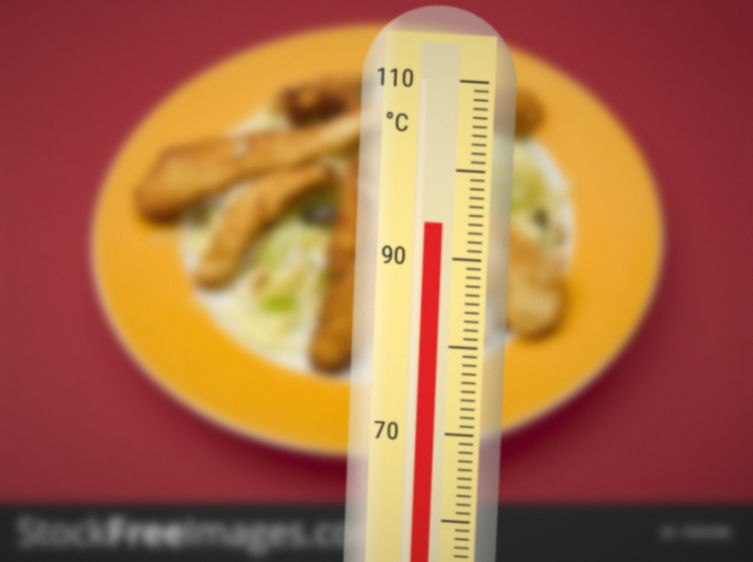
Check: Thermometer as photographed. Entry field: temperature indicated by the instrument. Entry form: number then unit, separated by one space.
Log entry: 94 °C
